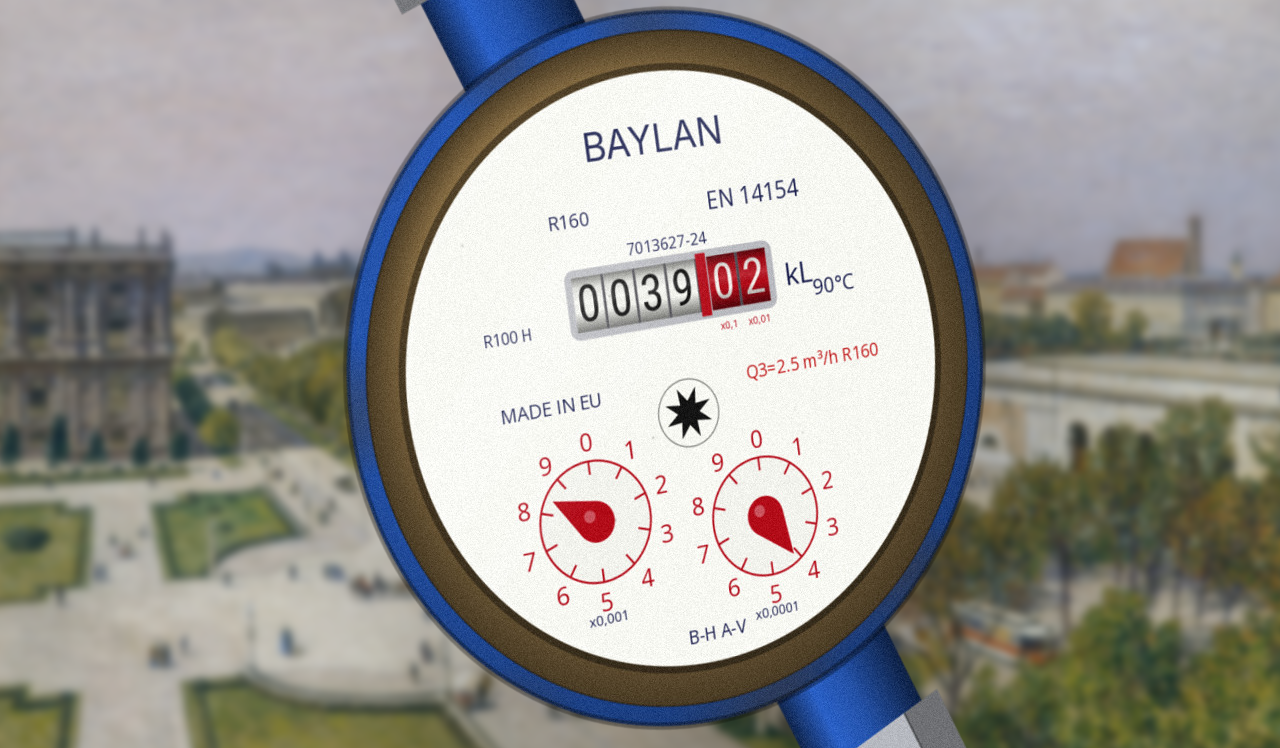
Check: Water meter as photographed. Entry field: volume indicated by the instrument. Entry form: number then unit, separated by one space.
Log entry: 39.0284 kL
